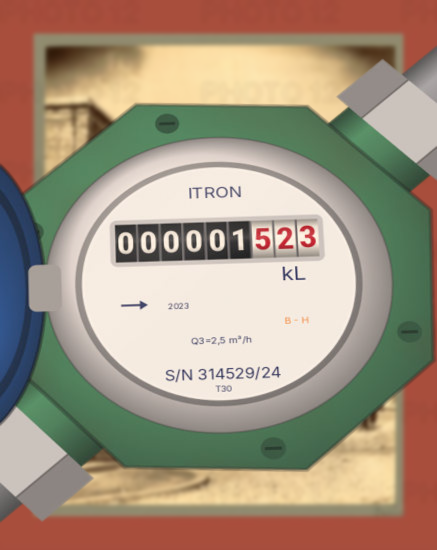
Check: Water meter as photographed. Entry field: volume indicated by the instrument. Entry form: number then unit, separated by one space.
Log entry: 1.523 kL
